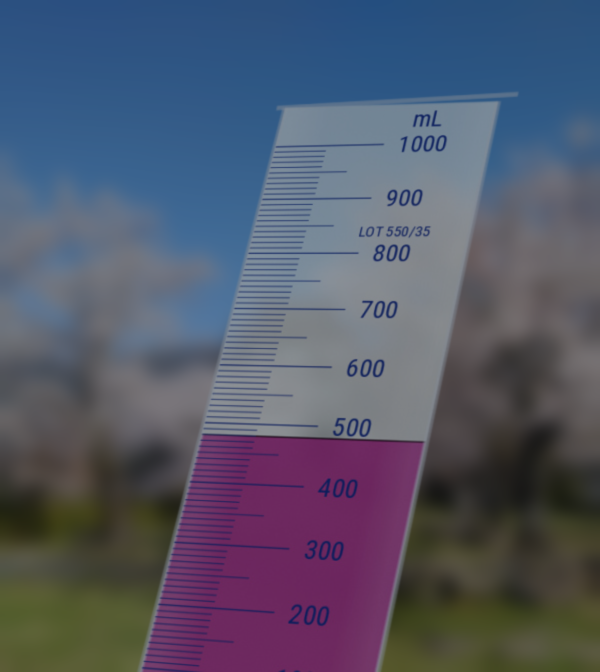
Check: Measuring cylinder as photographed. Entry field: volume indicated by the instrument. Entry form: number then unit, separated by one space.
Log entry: 480 mL
